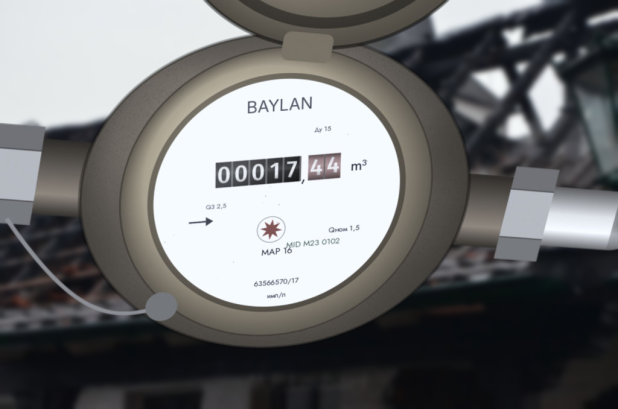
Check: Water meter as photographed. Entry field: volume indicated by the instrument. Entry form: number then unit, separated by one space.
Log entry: 17.44 m³
